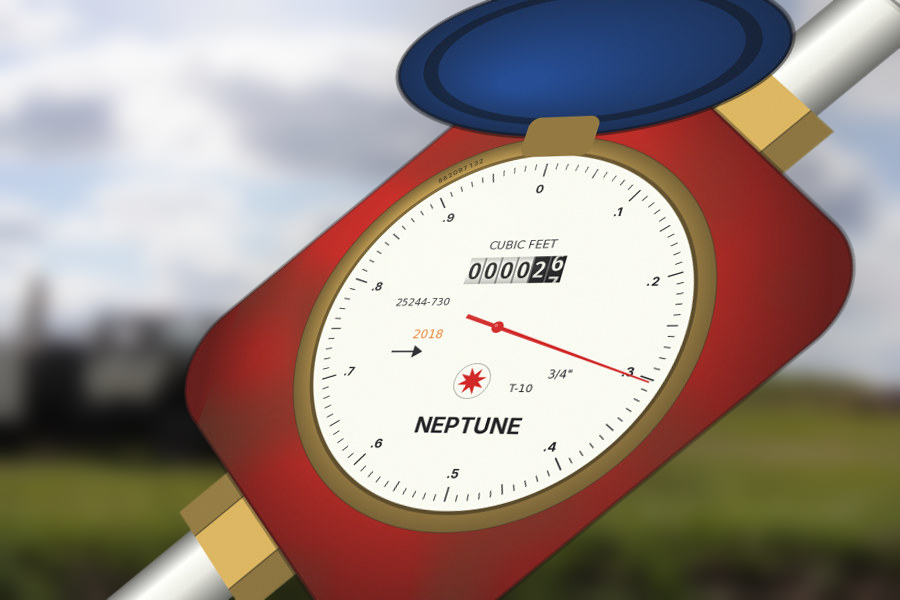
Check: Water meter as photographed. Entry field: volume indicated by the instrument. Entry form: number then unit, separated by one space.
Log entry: 26.30 ft³
